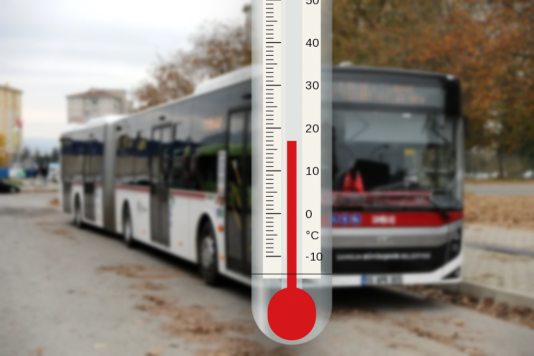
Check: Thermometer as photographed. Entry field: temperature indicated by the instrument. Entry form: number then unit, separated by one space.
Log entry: 17 °C
